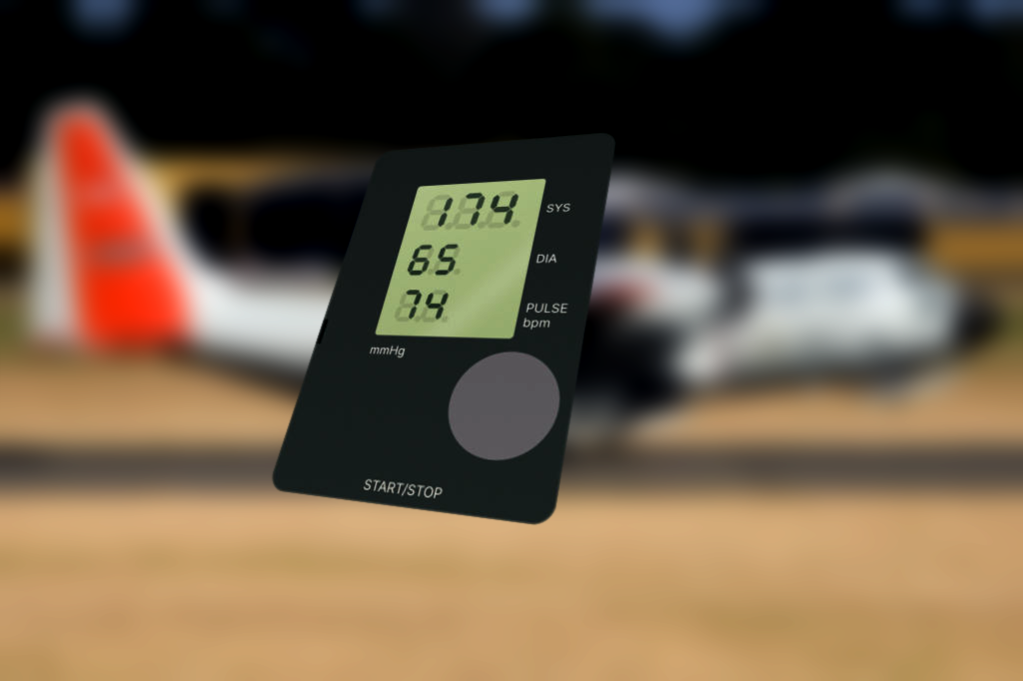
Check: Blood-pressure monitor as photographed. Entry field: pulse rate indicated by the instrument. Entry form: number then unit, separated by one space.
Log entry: 74 bpm
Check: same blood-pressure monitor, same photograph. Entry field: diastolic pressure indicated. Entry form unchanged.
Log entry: 65 mmHg
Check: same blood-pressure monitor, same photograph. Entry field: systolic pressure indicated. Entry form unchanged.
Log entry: 174 mmHg
